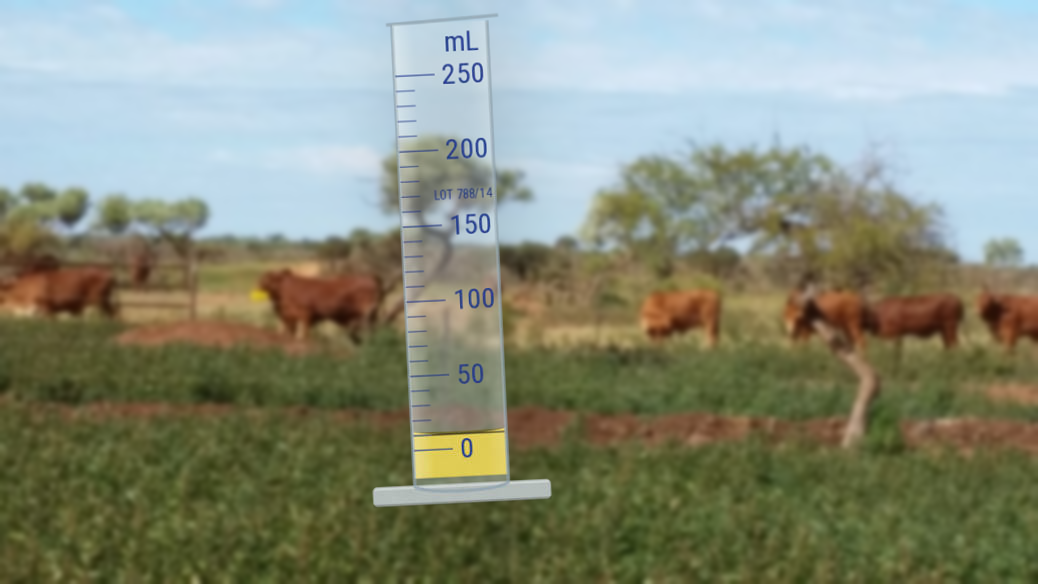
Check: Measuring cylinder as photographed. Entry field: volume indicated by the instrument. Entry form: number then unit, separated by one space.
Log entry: 10 mL
